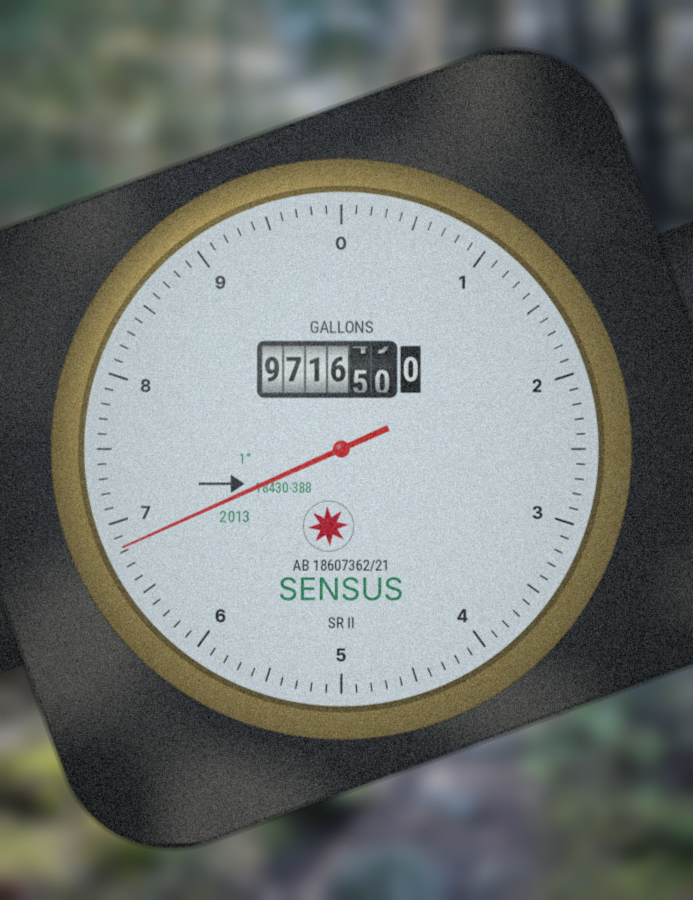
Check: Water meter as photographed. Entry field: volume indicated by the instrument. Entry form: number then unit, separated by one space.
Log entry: 9716496.8 gal
